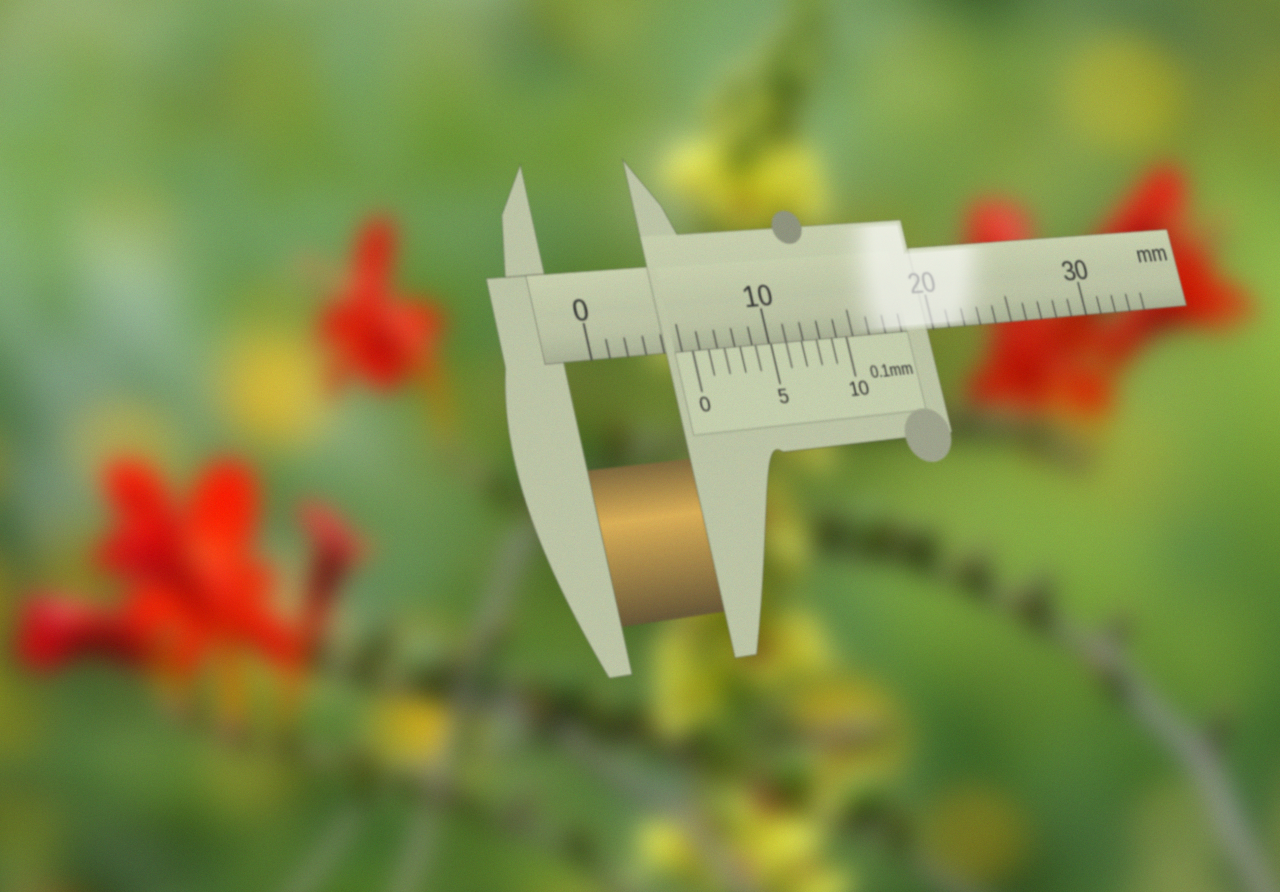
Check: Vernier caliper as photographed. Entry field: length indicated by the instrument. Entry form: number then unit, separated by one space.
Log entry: 5.6 mm
